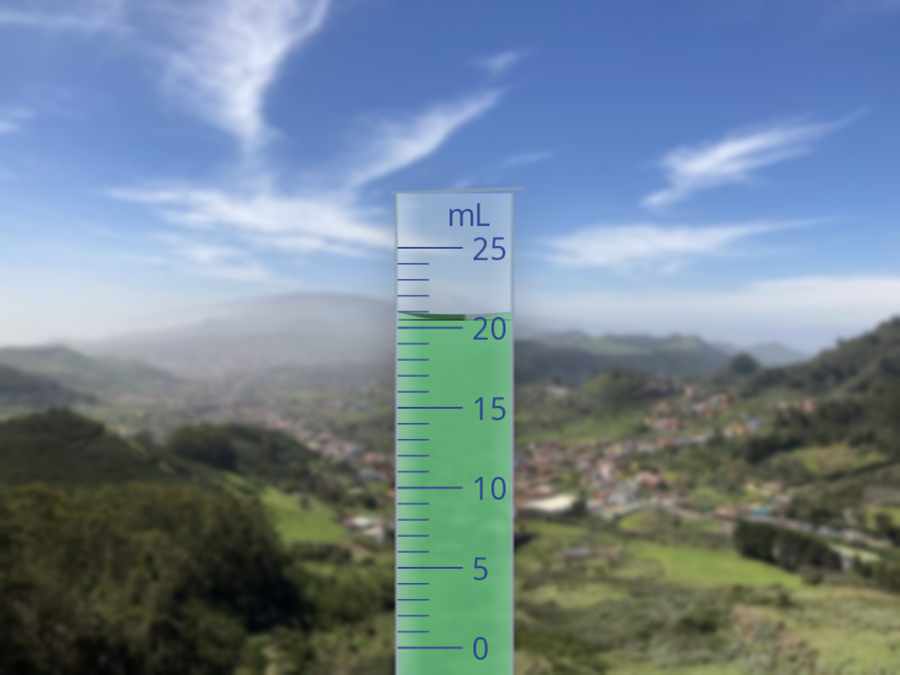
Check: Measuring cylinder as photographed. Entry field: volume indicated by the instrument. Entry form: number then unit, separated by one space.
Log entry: 20.5 mL
